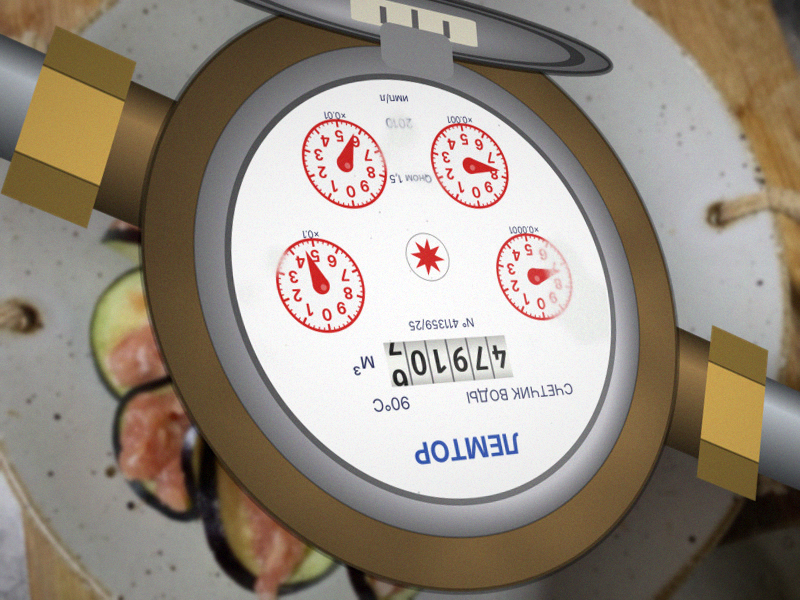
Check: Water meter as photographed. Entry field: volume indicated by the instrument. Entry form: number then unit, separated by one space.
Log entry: 479106.4577 m³
